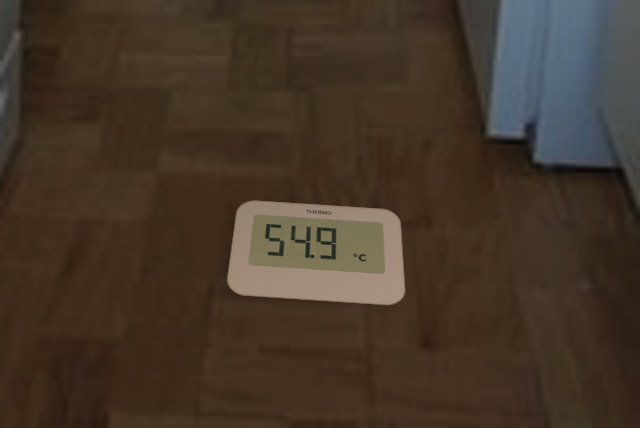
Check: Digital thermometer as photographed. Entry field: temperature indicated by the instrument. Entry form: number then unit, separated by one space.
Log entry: 54.9 °C
